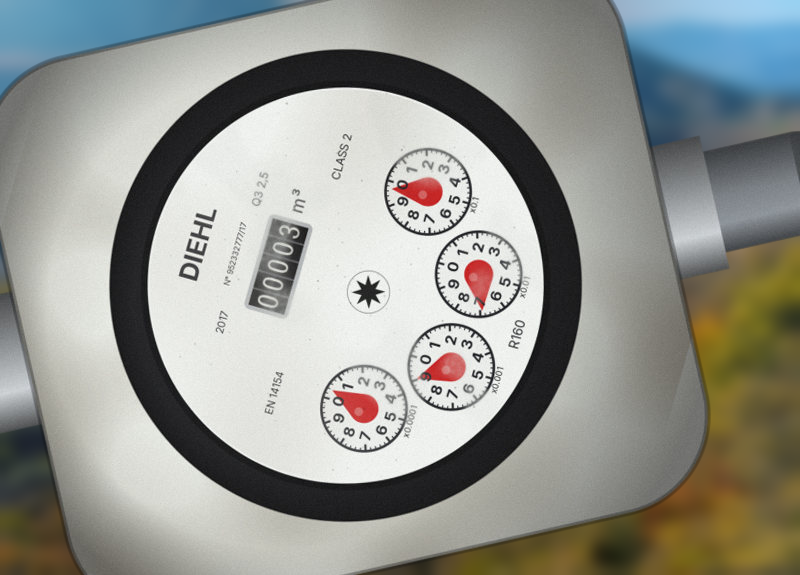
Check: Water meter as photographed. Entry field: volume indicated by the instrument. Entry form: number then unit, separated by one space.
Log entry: 2.9690 m³
